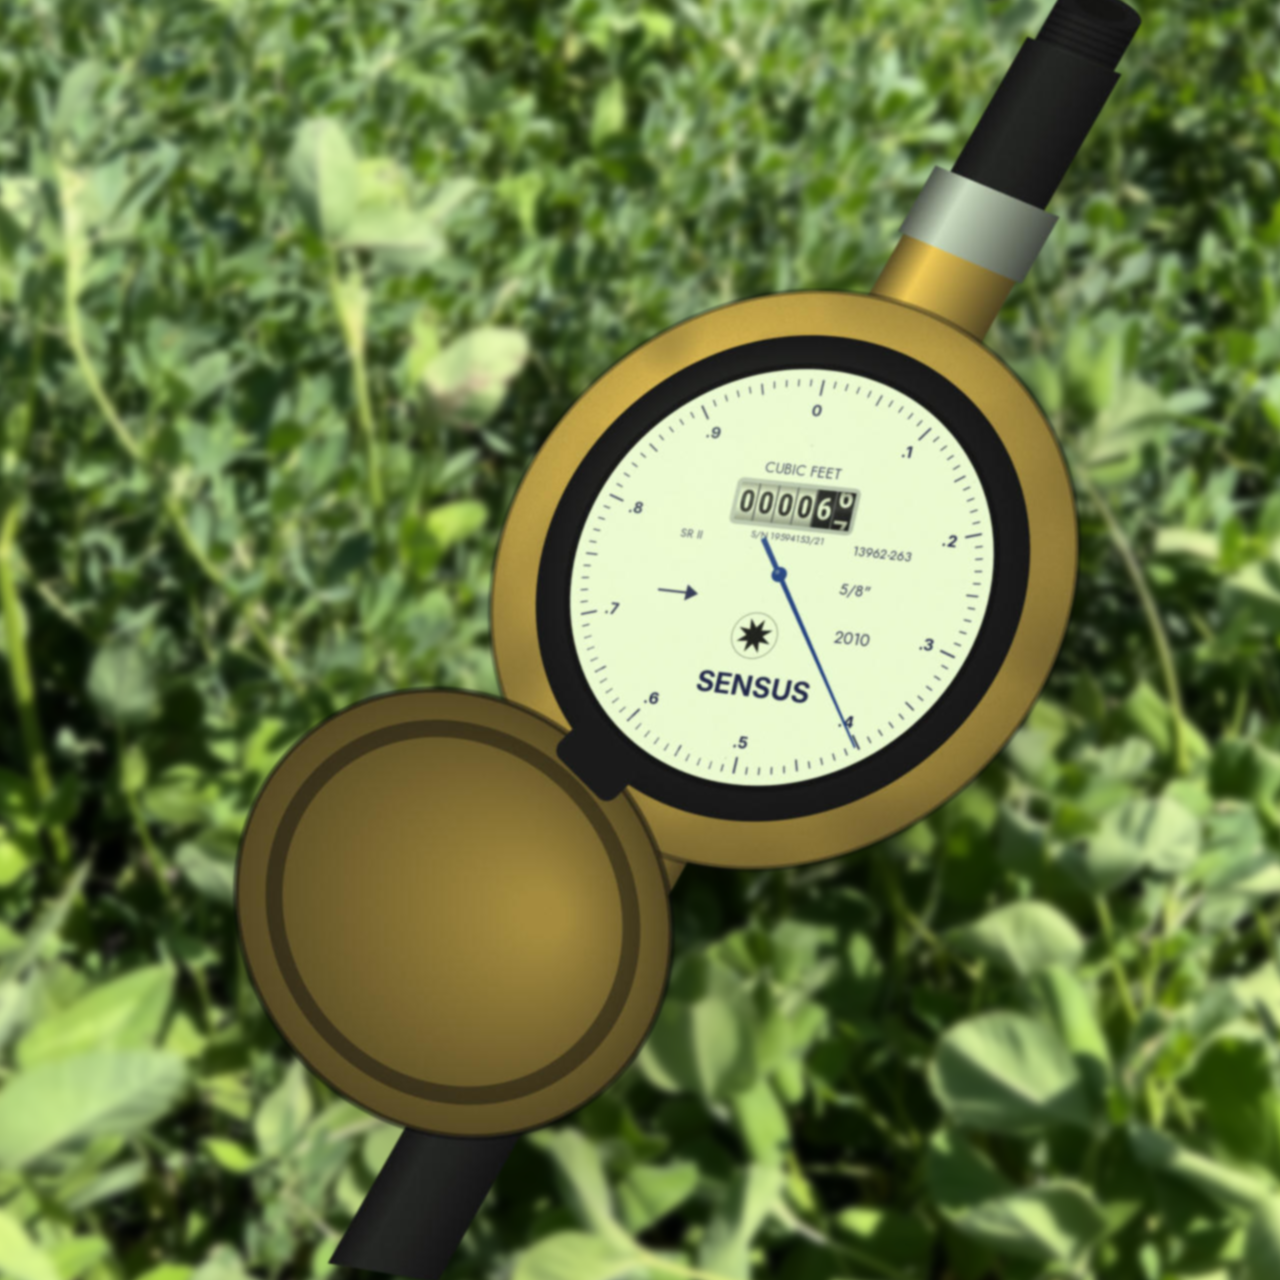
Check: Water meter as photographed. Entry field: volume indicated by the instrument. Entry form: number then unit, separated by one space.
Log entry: 66.40 ft³
